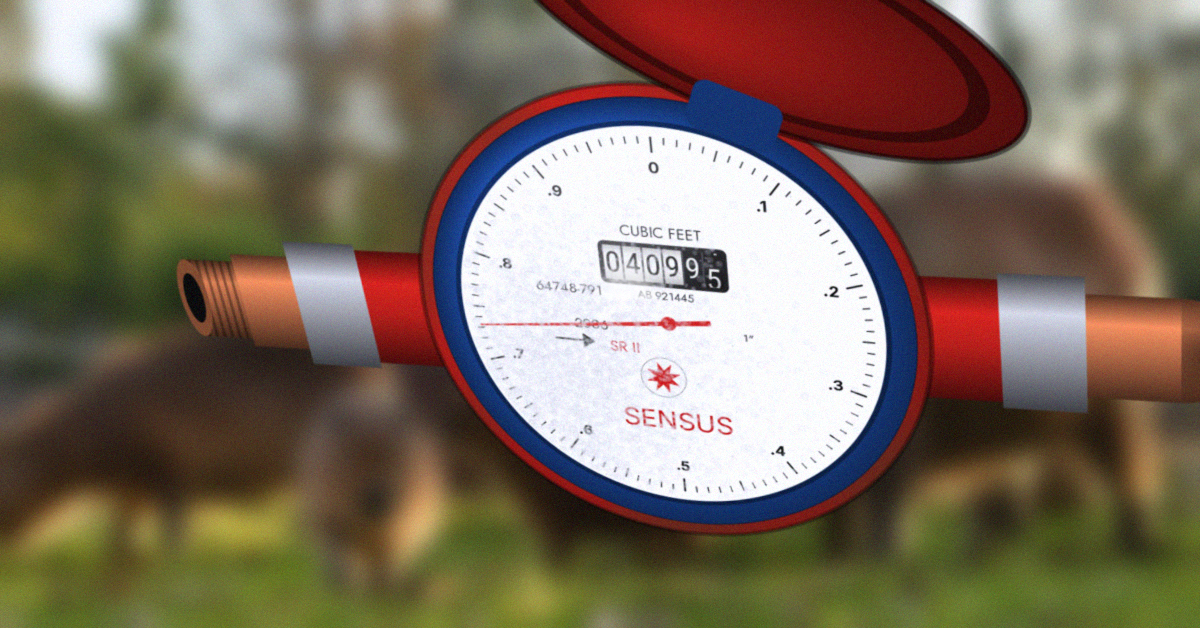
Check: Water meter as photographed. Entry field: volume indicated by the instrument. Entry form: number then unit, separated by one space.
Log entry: 40994.73 ft³
